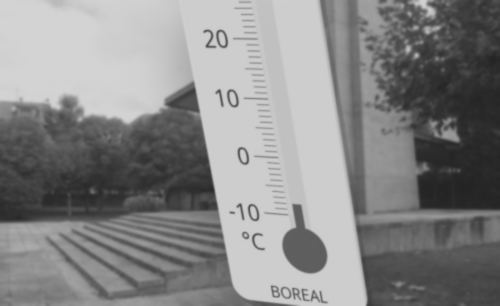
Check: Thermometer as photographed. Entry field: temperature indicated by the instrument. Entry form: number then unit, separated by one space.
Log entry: -8 °C
